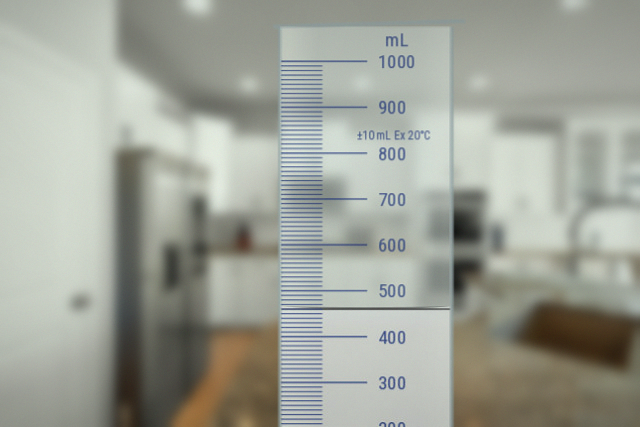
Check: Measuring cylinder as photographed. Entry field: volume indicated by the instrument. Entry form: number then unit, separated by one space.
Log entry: 460 mL
